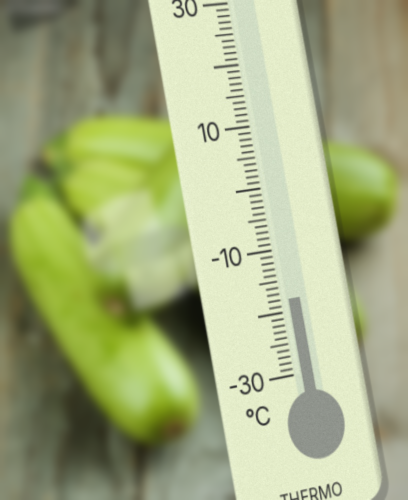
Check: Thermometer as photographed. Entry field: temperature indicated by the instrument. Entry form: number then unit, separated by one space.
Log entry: -18 °C
